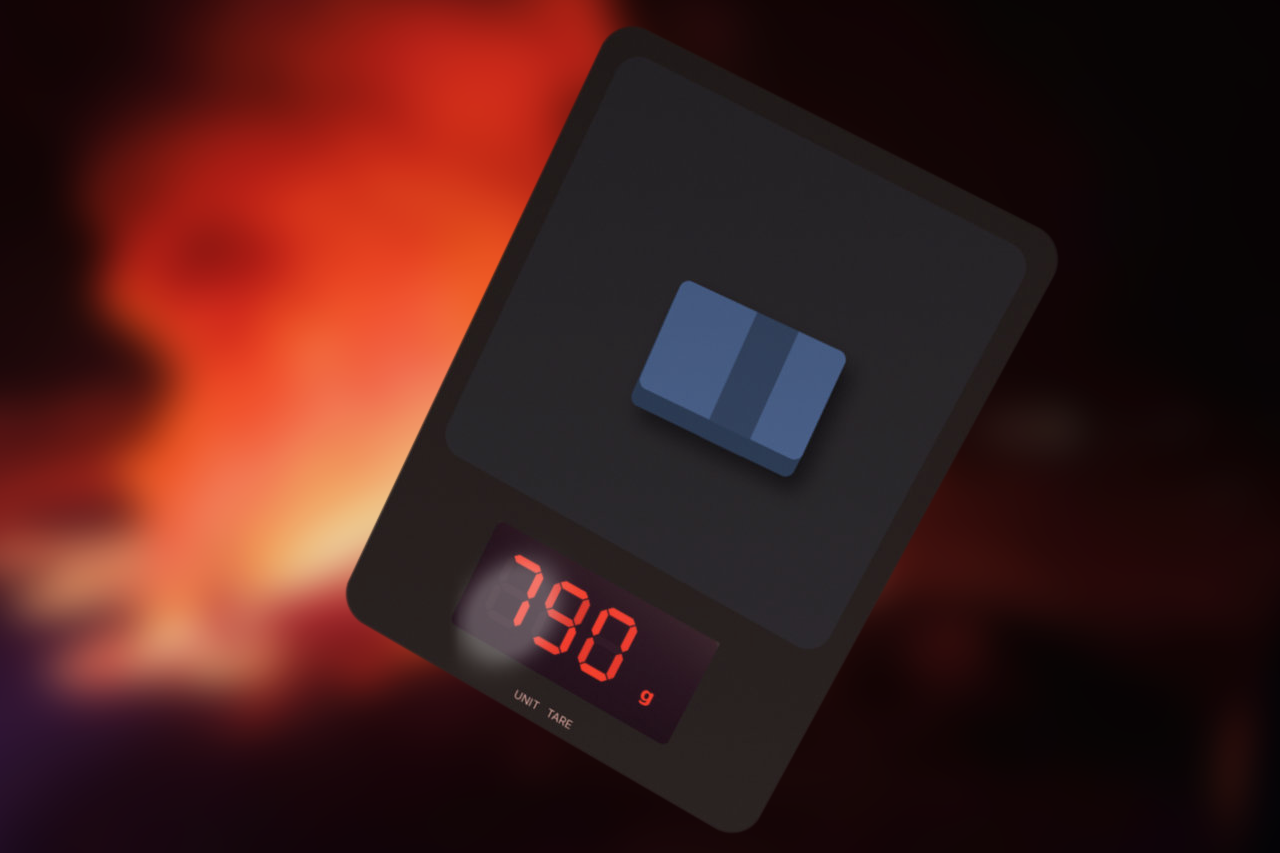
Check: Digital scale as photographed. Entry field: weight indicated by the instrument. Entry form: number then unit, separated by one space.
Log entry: 790 g
